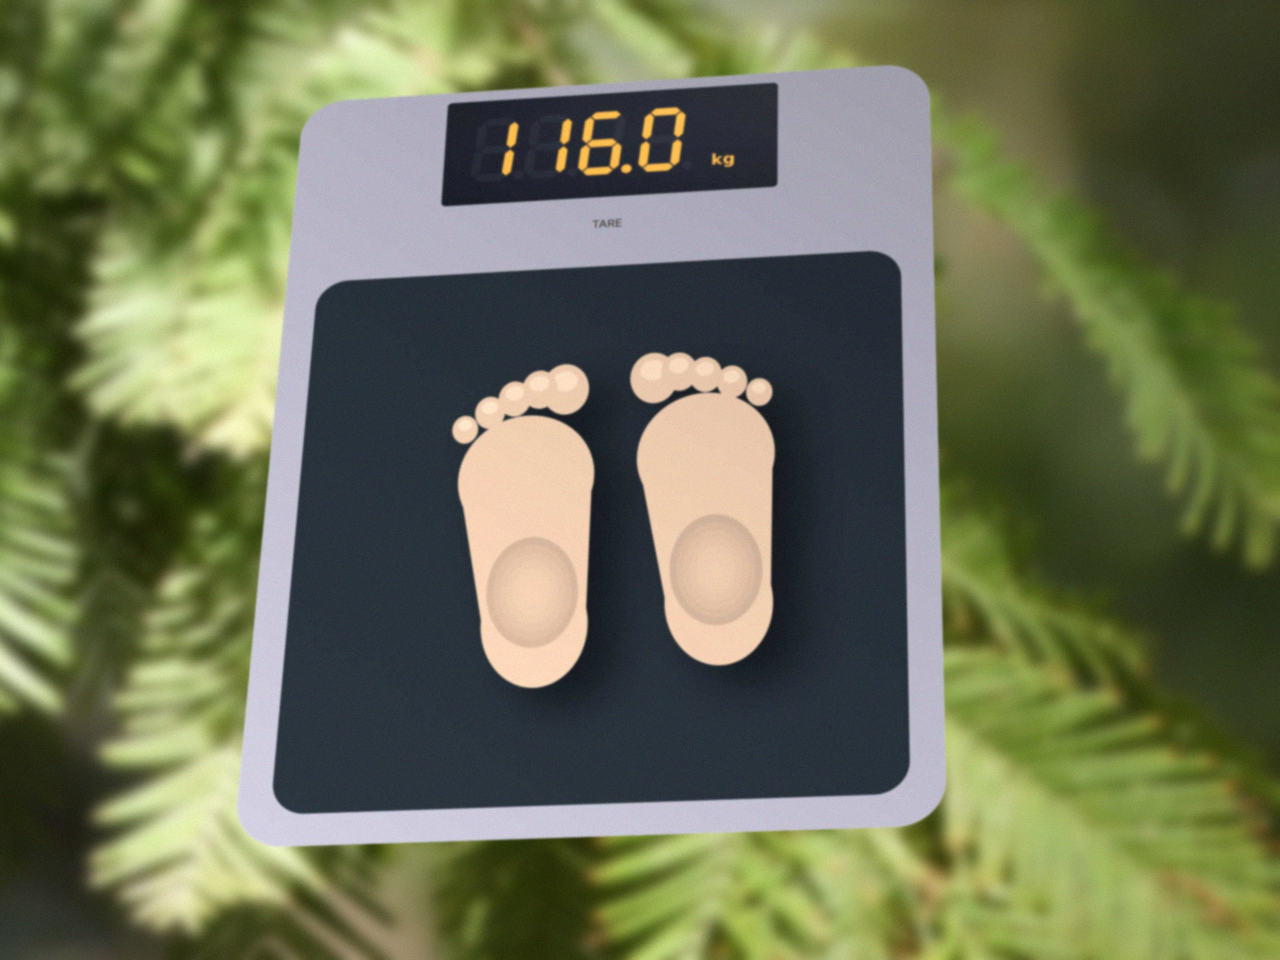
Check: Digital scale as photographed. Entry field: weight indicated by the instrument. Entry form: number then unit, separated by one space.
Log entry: 116.0 kg
